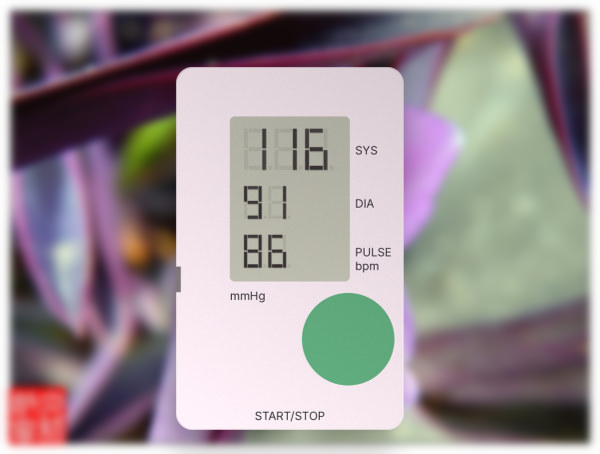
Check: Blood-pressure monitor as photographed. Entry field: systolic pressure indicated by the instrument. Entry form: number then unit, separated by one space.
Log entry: 116 mmHg
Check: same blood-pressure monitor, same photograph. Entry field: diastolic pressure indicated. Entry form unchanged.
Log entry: 91 mmHg
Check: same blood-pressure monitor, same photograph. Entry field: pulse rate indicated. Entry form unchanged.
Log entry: 86 bpm
